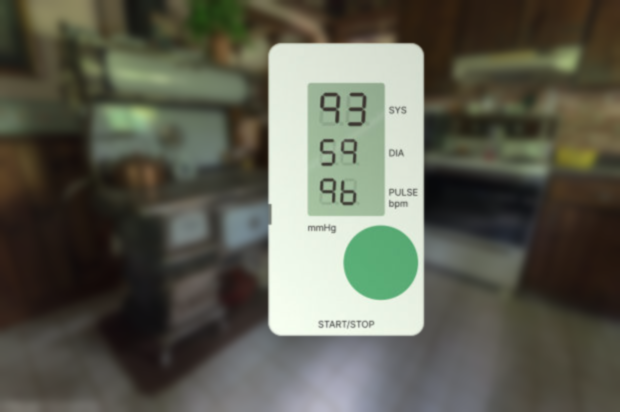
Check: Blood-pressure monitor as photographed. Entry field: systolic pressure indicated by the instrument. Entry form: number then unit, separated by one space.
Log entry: 93 mmHg
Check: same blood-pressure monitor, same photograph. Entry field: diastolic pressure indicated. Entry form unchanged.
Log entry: 59 mmHg
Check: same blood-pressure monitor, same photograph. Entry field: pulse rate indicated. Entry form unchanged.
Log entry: 96 bpm
